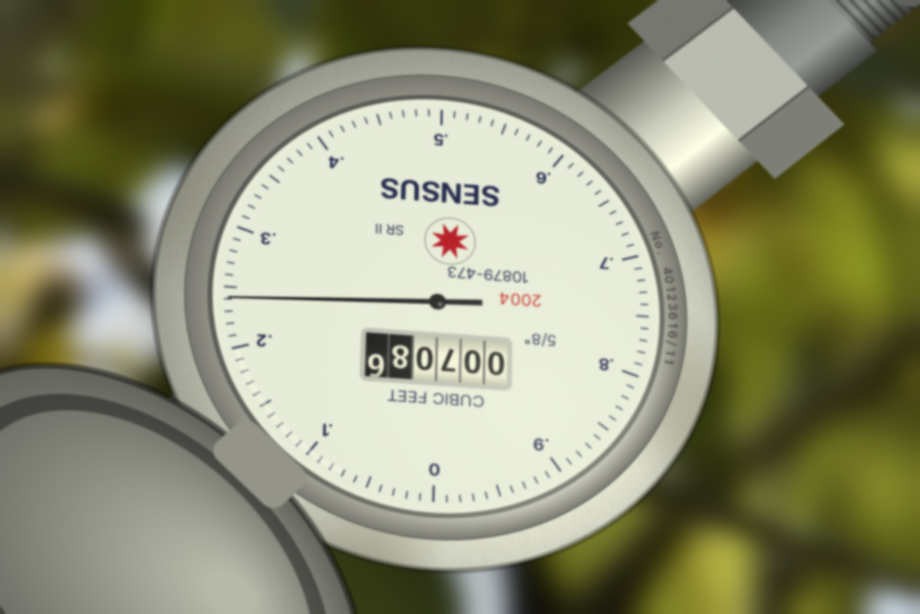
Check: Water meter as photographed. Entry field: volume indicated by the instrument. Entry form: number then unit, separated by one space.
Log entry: 7086.24 ft³
